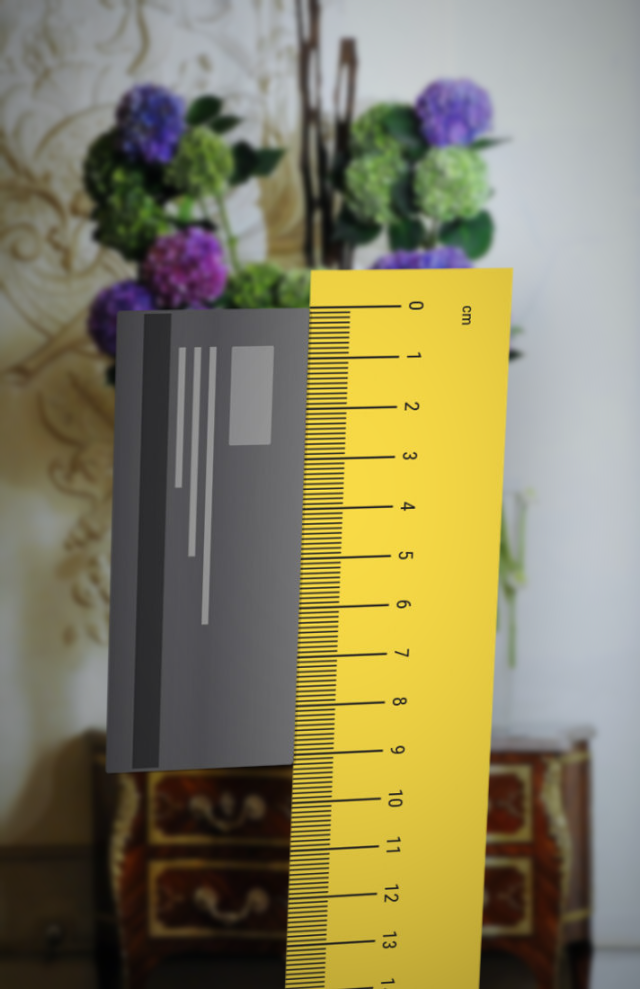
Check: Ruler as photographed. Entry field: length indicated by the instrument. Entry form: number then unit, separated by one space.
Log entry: 9.2 cm
